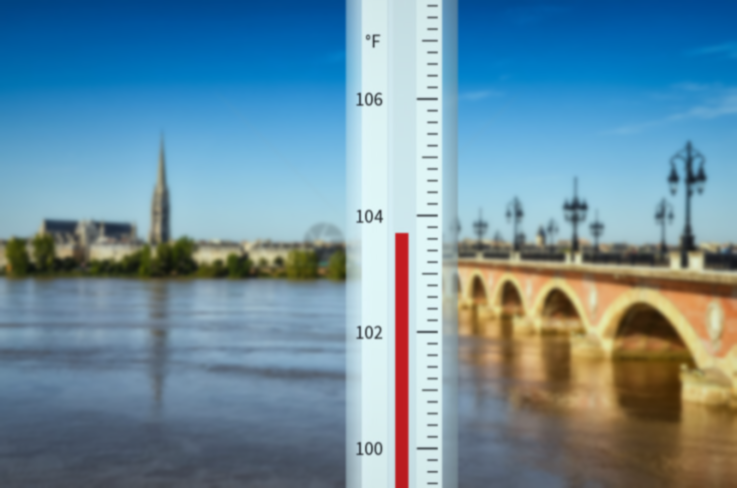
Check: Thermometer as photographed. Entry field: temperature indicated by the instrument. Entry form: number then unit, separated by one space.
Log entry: 103.7 °F
